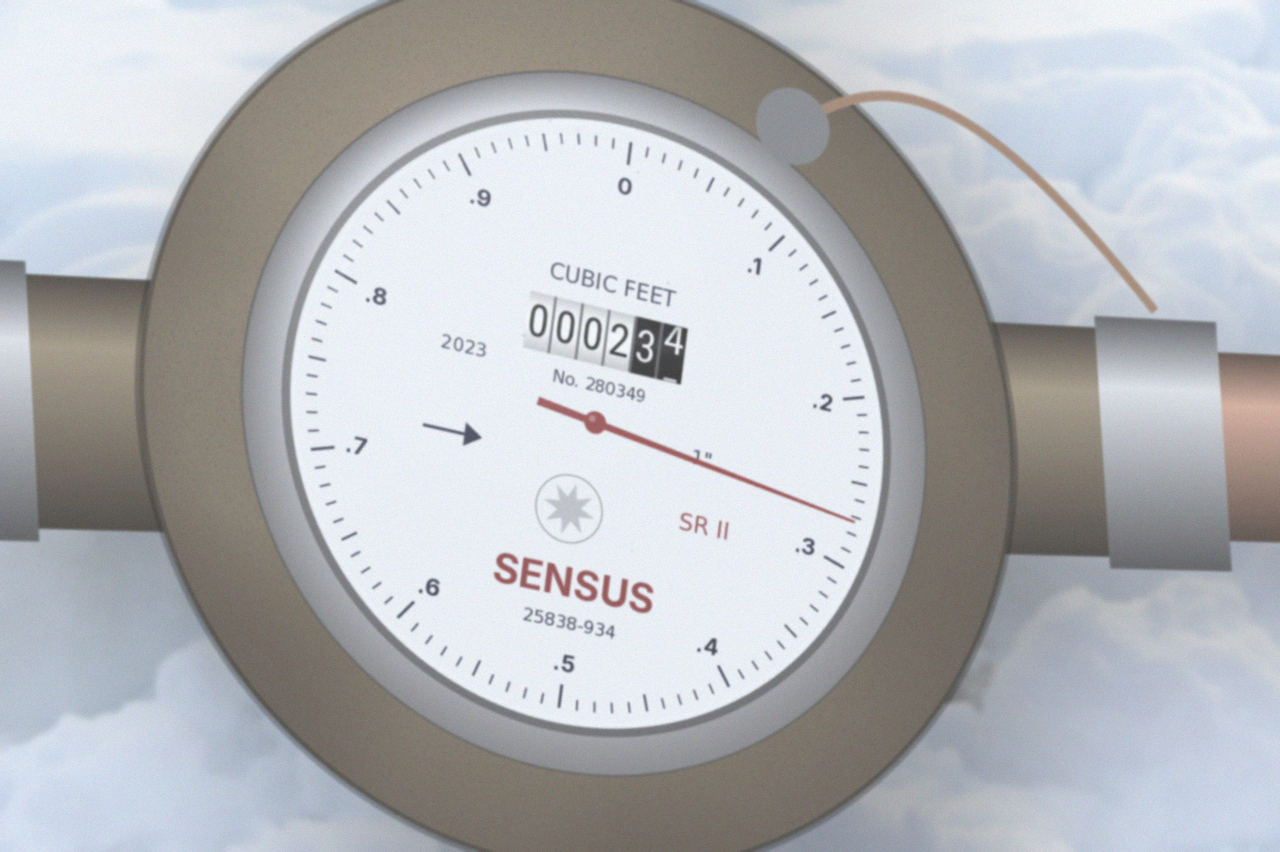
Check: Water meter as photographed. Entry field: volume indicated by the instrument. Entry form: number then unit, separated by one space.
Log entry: 234.27 ft³
